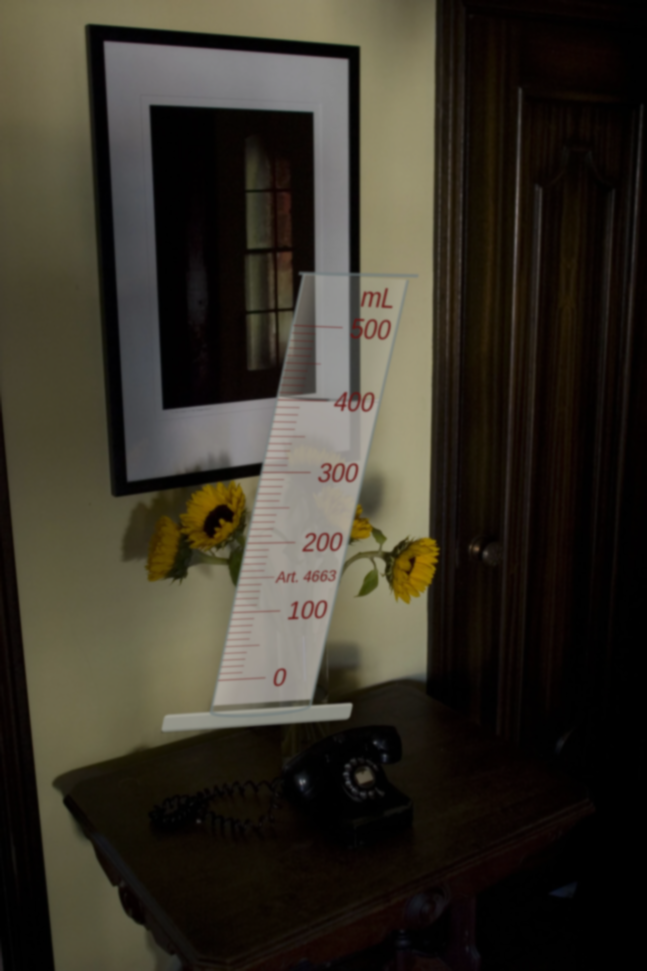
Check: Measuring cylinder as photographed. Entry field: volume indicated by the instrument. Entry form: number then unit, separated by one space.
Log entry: 400 mL
